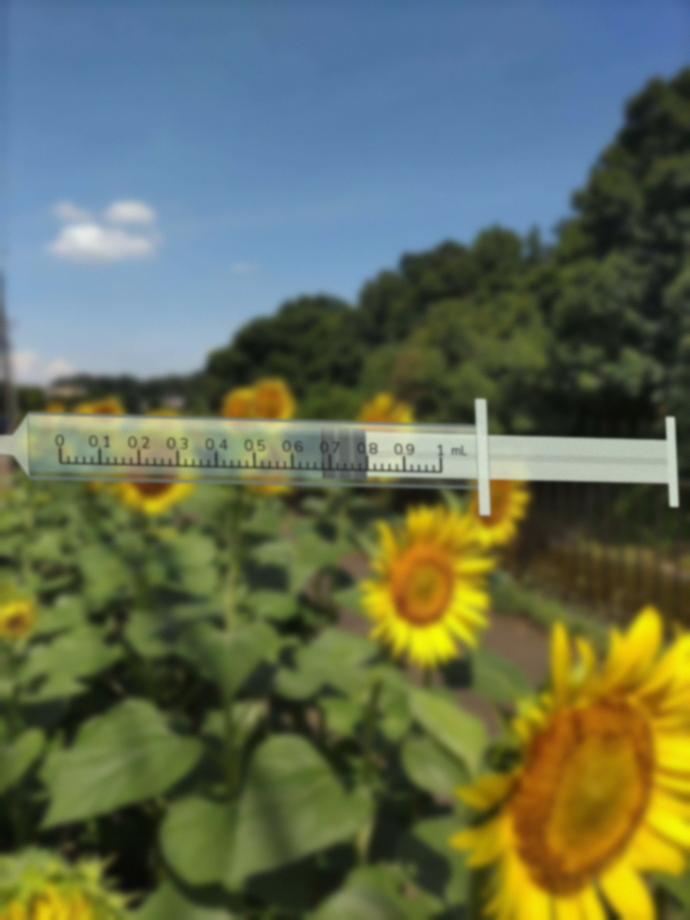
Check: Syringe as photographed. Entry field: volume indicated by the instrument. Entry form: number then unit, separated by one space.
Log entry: 0.68 mL
